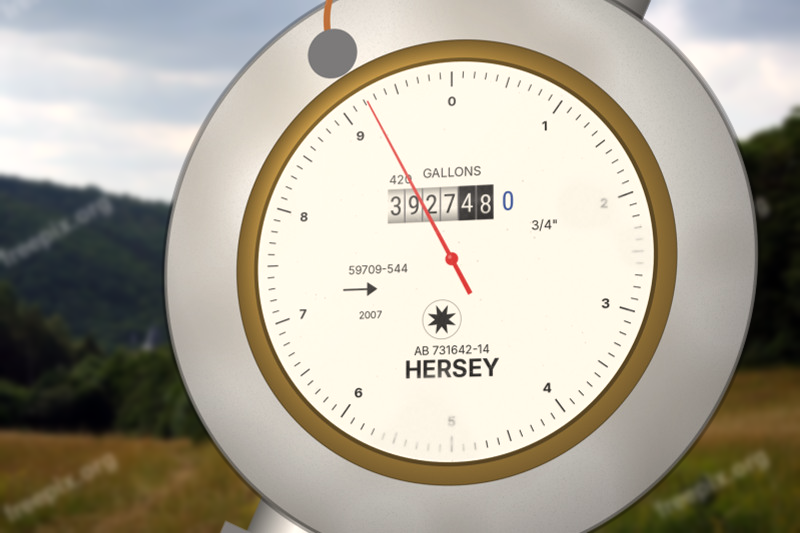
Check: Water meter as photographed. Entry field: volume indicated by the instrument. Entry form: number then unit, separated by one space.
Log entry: 3927479.2 gal
